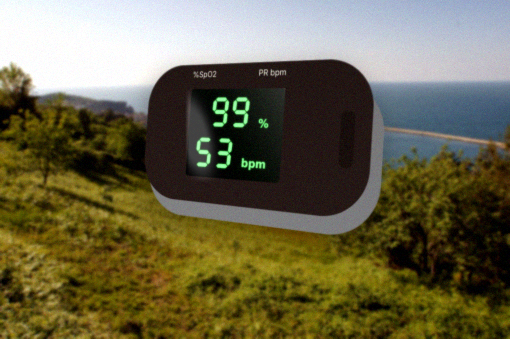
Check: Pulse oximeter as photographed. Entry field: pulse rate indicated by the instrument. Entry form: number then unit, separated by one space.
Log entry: 53 bpm
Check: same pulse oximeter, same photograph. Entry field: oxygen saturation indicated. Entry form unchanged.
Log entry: 99 %
